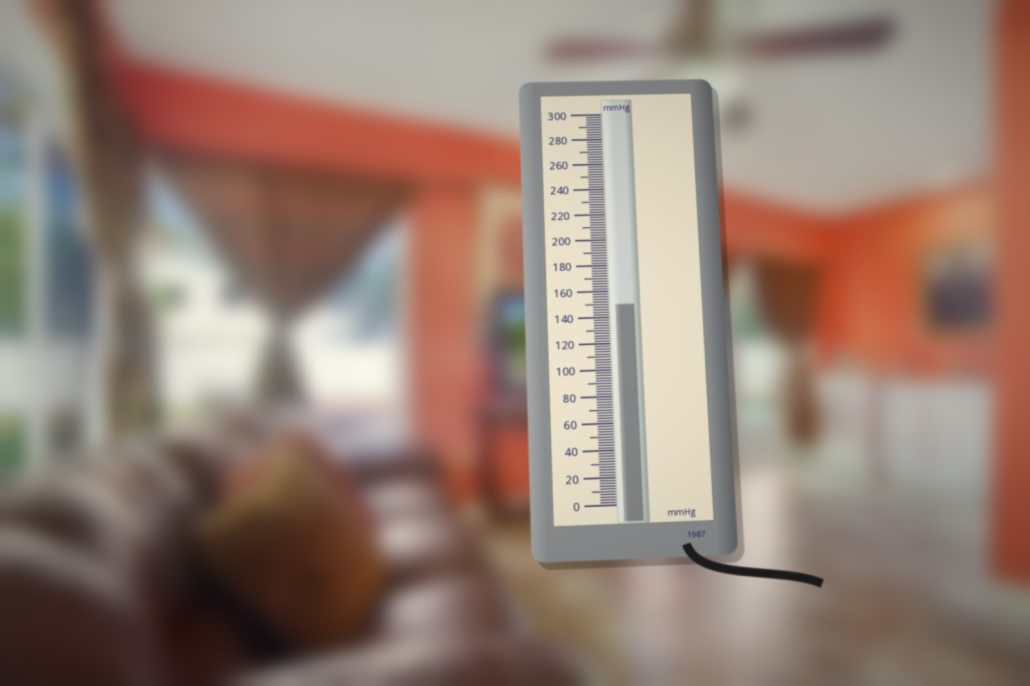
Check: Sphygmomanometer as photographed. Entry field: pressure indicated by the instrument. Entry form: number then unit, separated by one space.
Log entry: 150 mmHg
